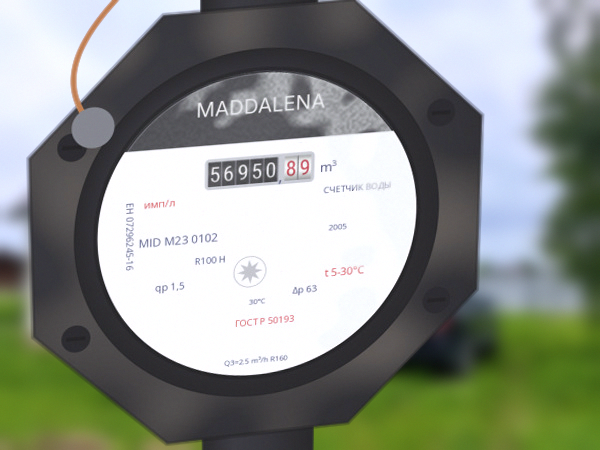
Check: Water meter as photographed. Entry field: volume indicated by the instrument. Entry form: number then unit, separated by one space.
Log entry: 56950.89 m³
